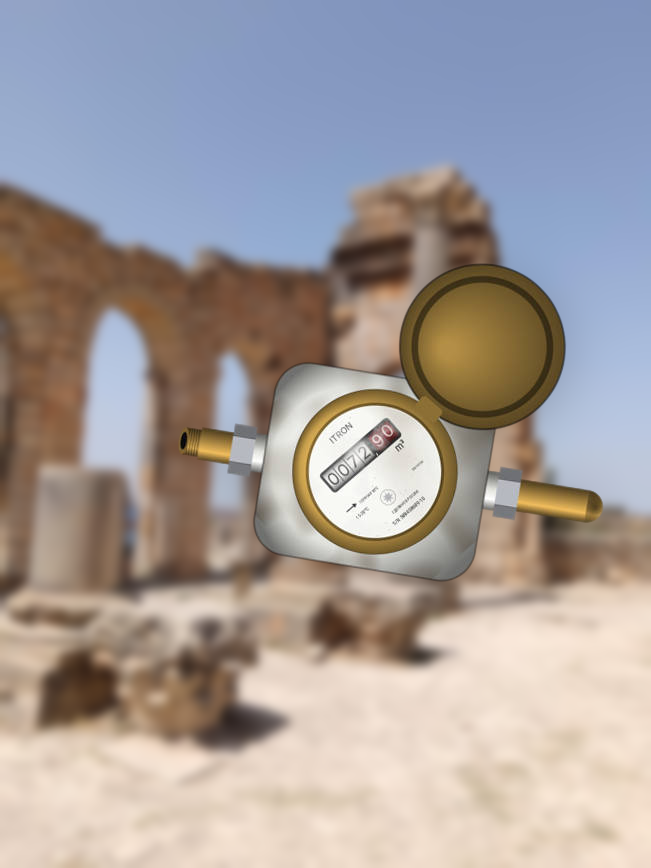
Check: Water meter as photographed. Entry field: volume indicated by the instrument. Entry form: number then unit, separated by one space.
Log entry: 72.90 m³
